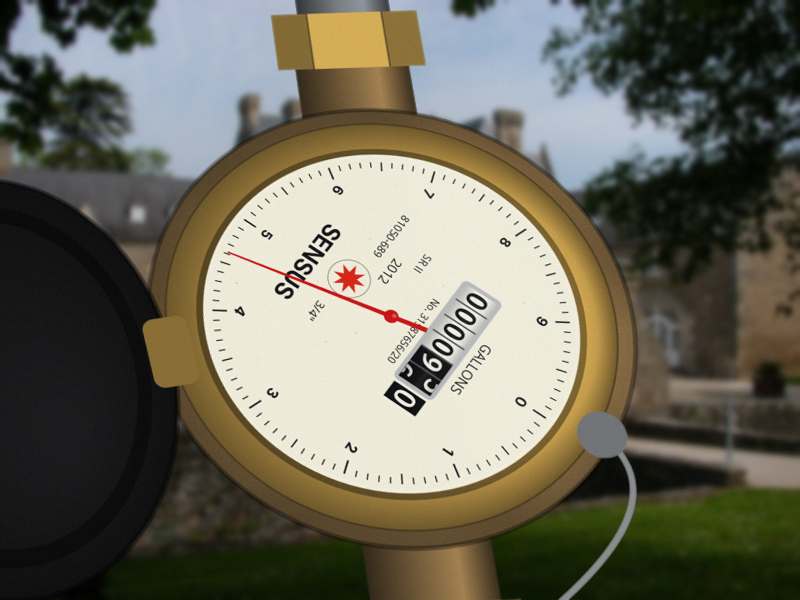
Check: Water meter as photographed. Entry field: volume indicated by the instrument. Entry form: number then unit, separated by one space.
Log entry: 954.6 gal
